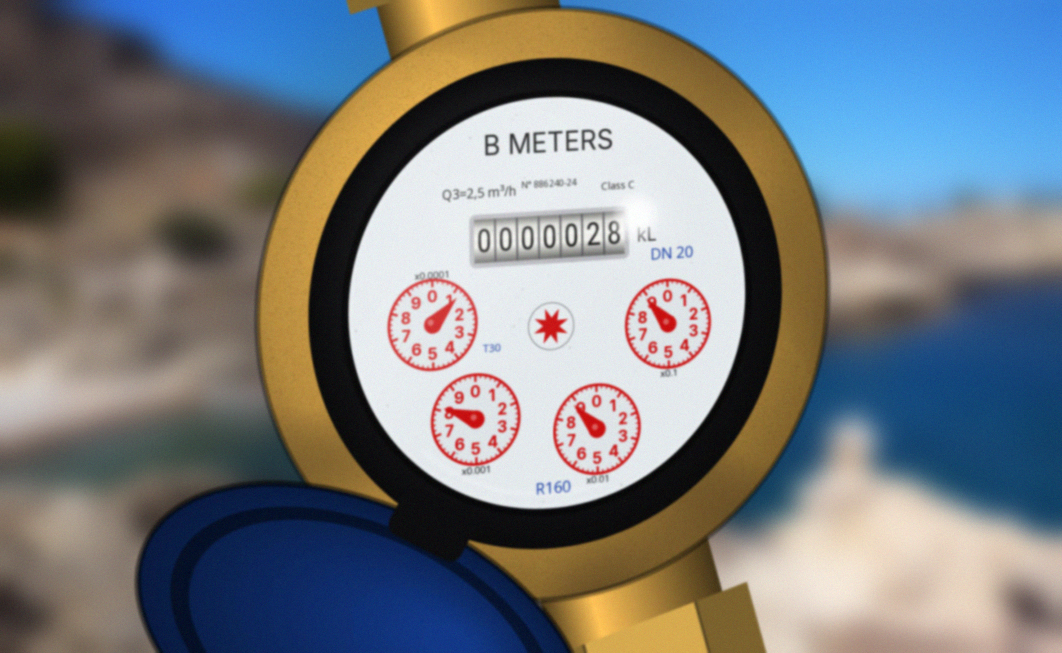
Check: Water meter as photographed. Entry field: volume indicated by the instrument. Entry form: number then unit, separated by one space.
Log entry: 28.8881 kL
